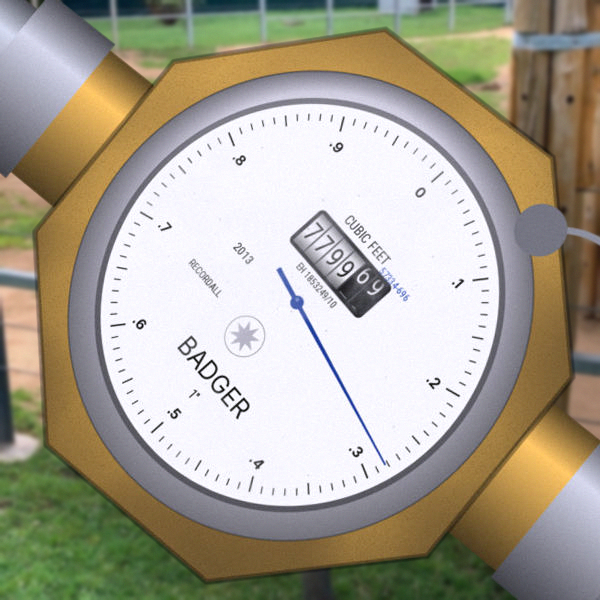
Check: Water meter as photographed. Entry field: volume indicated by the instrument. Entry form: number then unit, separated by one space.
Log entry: 779969.28 ft³
